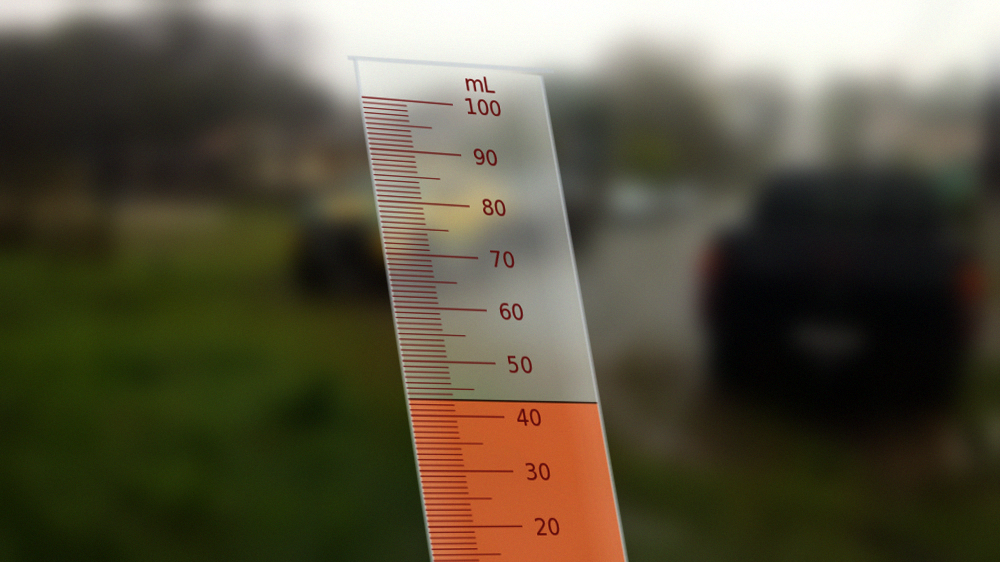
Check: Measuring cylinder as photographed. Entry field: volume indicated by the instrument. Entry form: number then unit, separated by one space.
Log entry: 43 mL
